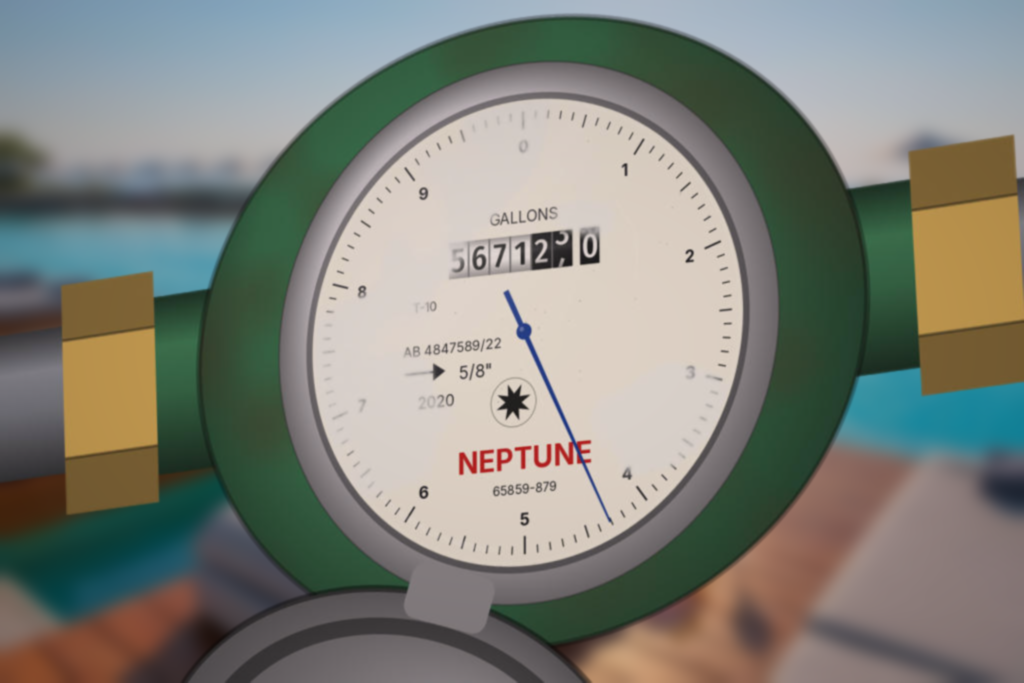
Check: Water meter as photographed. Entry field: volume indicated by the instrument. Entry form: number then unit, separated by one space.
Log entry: 5671234.3 gal
